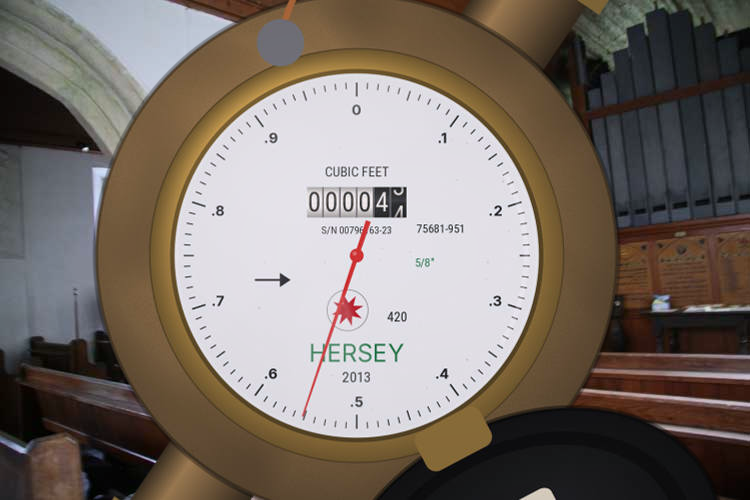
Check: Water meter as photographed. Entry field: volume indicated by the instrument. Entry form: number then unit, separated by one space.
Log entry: 43.55 ft³
